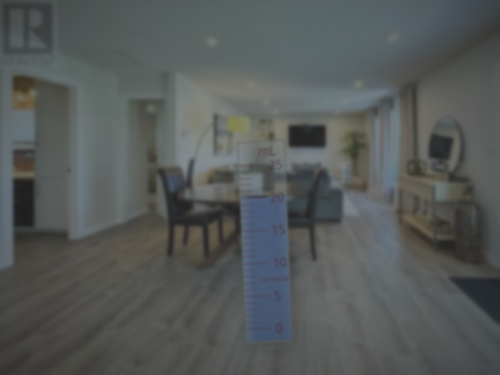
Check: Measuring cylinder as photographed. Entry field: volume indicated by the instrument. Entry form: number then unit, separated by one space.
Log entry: 20 mL
